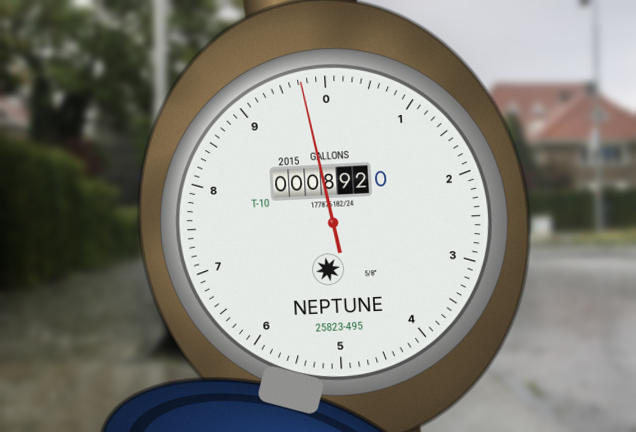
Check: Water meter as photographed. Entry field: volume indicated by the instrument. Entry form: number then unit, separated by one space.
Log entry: 8919.7 gal
